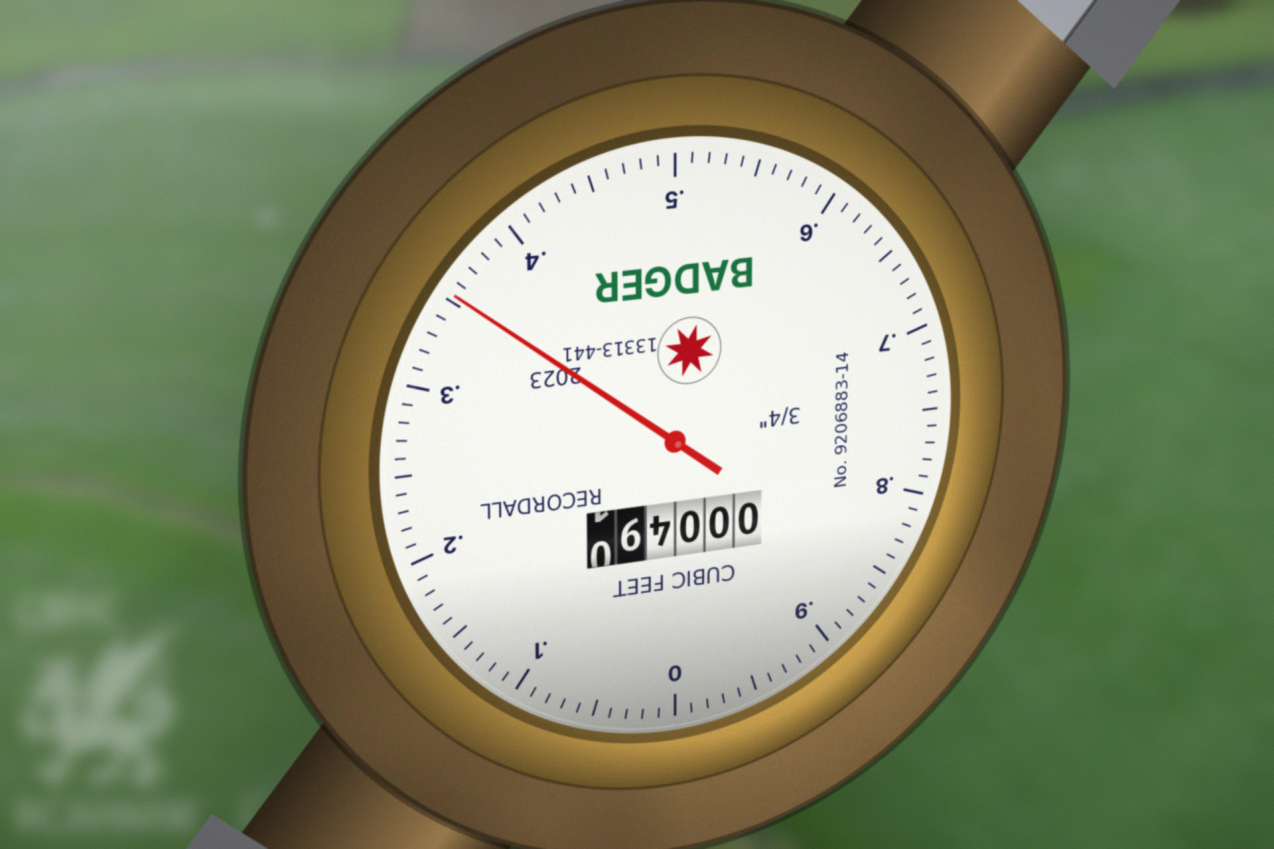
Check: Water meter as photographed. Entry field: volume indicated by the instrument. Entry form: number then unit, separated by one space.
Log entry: 490.35 ft³
